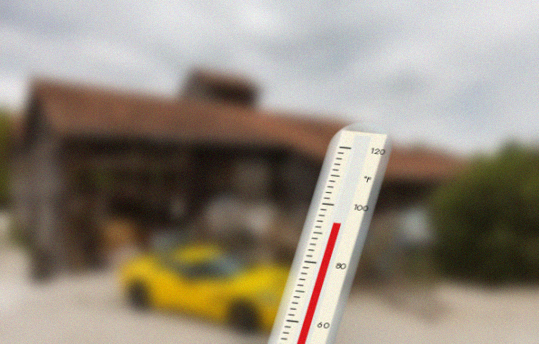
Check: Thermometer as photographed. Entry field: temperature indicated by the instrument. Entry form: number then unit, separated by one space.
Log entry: 94 °F
